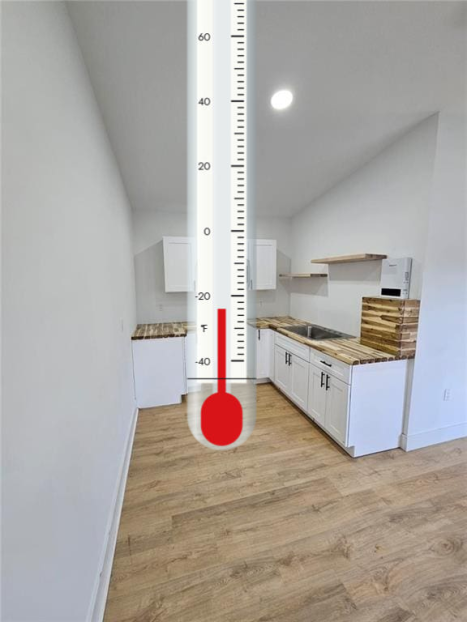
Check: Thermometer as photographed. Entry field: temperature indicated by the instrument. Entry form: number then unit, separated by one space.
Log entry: -24 °F
